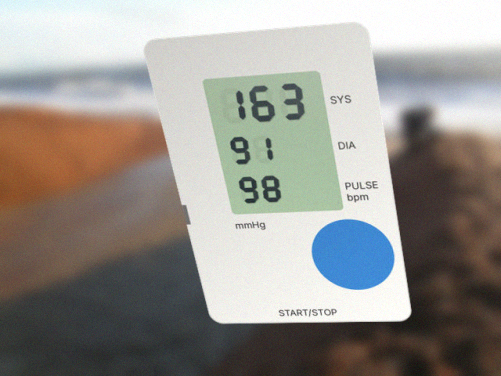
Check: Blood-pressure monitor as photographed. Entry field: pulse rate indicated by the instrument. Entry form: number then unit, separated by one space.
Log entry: 98 bpm
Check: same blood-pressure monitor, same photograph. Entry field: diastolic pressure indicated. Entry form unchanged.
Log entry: 91 mmHg
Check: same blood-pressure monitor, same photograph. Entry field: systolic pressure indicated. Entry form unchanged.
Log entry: 163 mmHg
